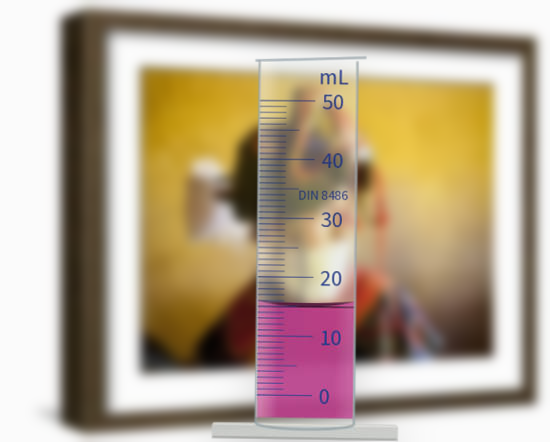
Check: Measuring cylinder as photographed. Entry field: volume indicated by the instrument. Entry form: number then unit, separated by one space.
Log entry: 15 mL
